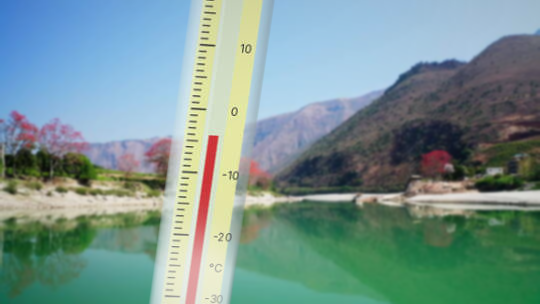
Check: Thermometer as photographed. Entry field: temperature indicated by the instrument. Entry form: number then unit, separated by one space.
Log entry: -4 °C
